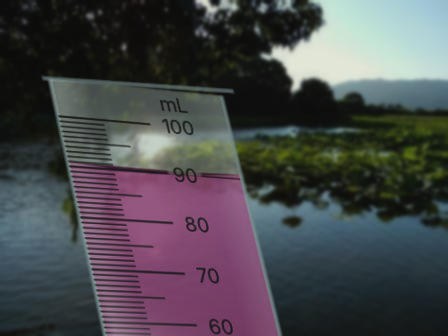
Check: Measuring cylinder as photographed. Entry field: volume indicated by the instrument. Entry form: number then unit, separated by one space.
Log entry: 90 mL
